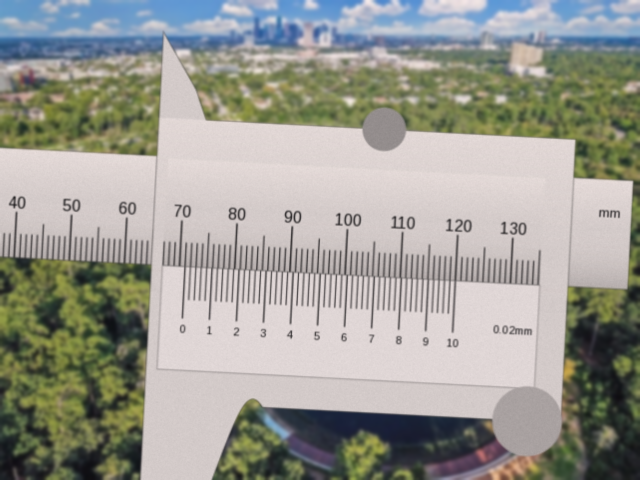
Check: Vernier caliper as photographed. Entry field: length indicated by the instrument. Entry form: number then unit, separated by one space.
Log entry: 71.0 mm
